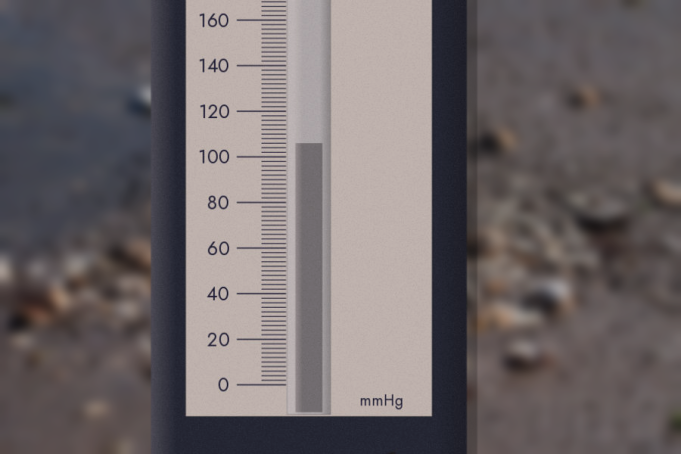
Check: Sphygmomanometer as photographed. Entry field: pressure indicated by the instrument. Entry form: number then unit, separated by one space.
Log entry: 106 mmHg
